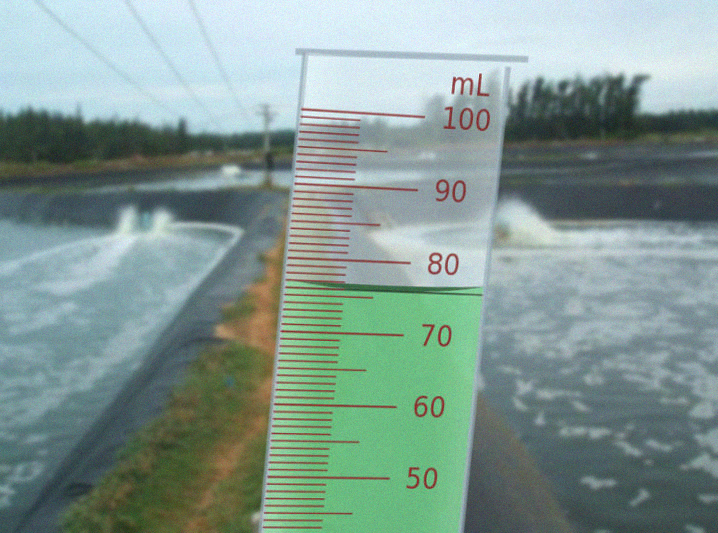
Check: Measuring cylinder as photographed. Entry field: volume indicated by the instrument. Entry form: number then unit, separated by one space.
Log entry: 76 mL
